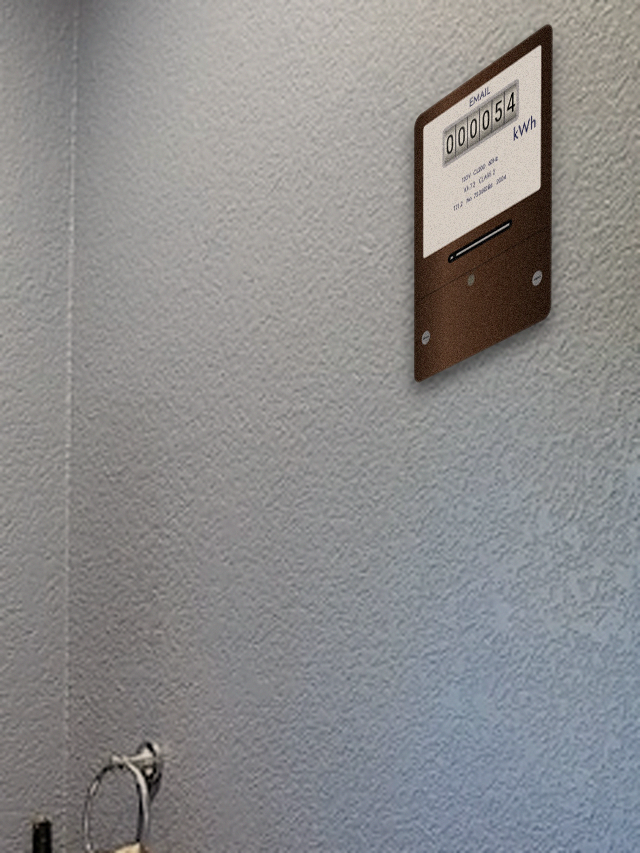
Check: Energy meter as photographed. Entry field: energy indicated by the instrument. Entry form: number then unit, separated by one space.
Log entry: 54 kWh
